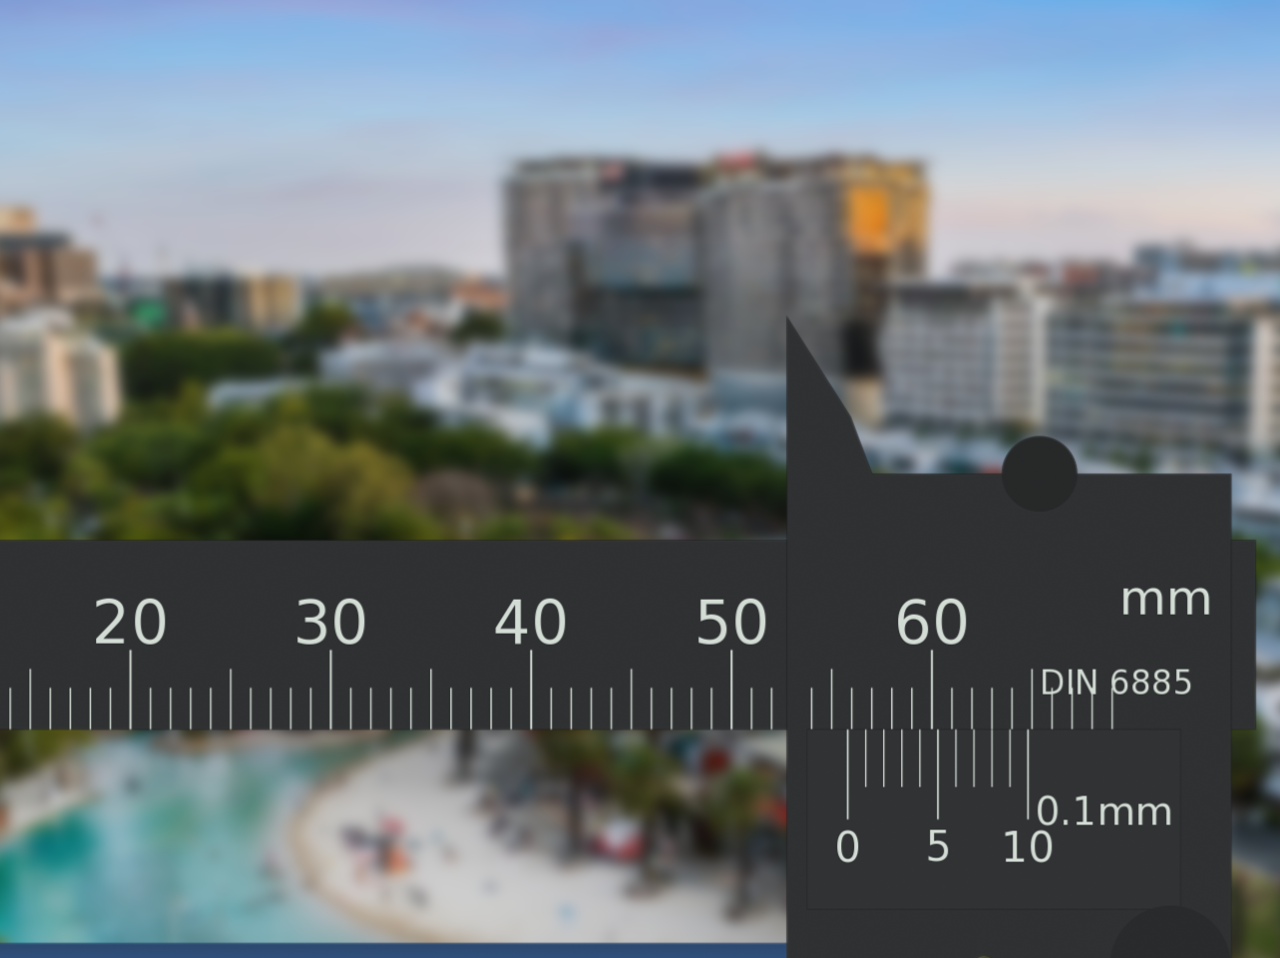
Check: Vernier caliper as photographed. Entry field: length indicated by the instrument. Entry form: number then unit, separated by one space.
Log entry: 55.8 mm
